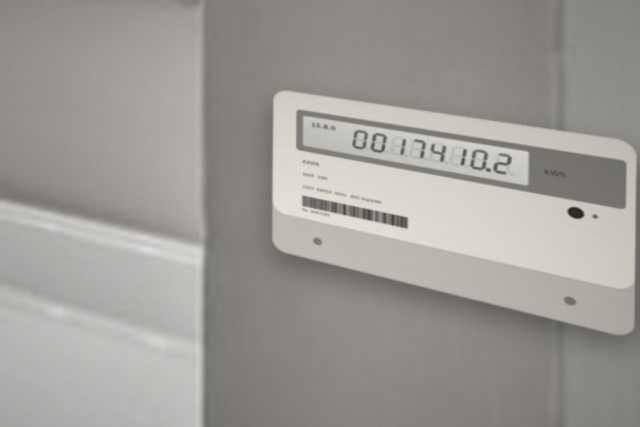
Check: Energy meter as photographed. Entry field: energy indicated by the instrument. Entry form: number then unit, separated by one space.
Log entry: 17410.2 kWh
